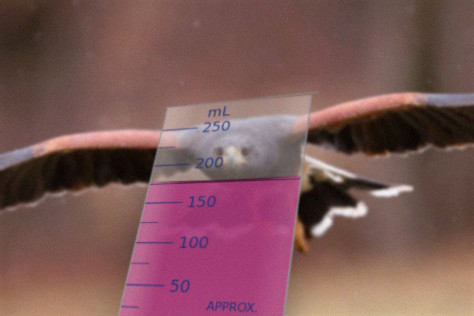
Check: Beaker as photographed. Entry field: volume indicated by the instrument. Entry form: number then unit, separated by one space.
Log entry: 175 mL
